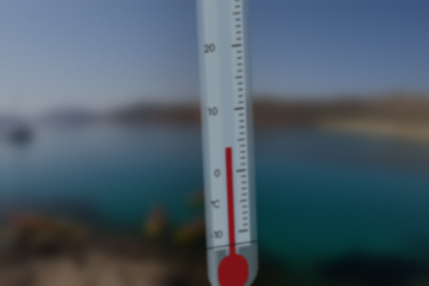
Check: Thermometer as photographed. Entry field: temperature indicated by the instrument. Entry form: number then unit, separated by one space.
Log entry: 4 °C
